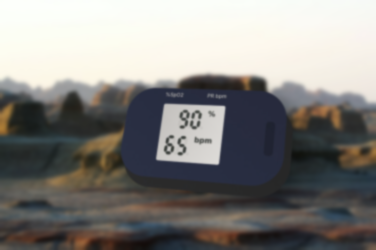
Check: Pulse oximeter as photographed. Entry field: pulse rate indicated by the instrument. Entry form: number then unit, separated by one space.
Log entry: 65 bpm
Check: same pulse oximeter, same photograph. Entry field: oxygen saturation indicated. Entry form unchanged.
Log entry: 90 %
